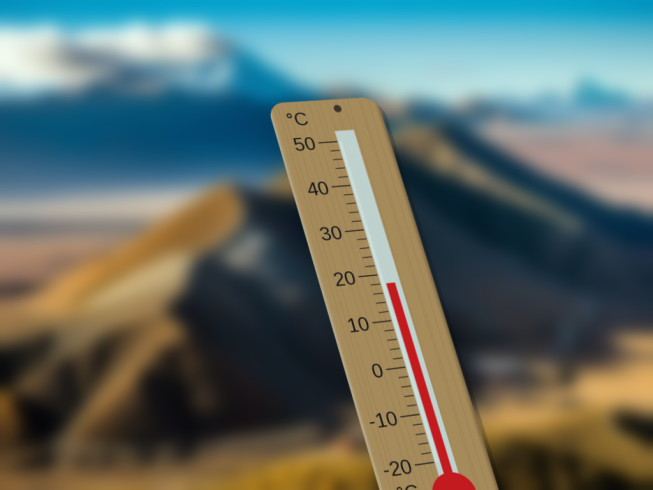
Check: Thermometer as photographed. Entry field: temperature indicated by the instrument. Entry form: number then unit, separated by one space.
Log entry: 18 °C
